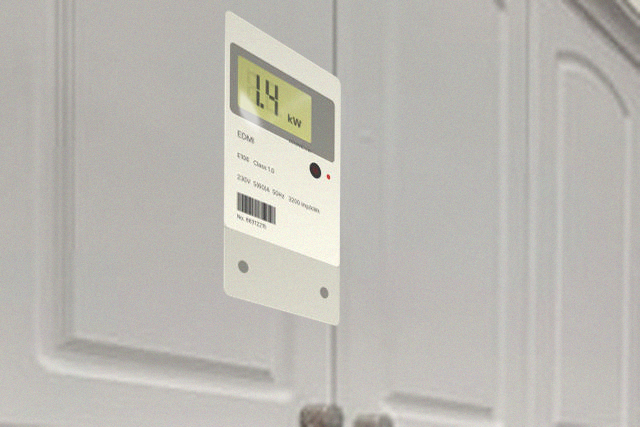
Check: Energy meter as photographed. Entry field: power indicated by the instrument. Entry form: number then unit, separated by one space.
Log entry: 1.4 kW
